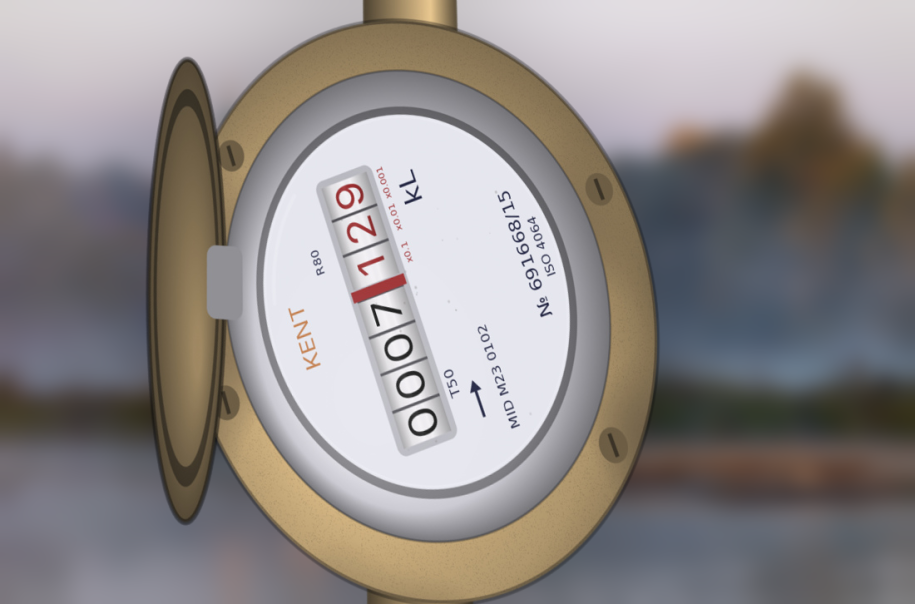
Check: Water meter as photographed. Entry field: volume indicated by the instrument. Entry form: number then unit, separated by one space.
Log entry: 7.129 kL
